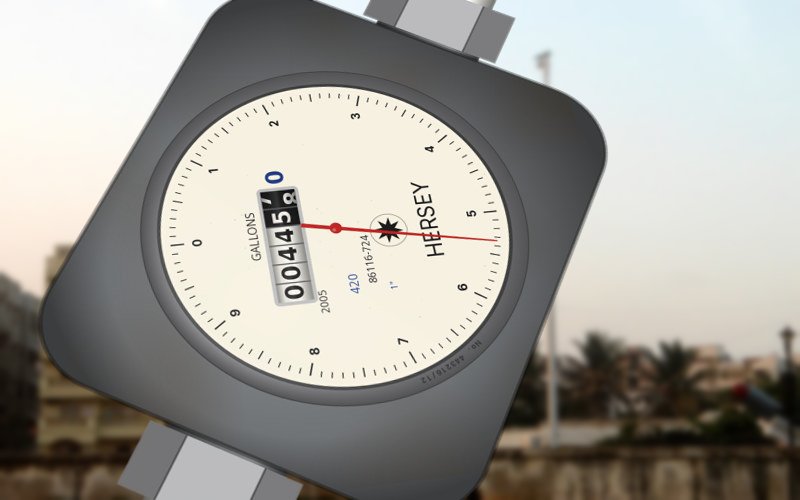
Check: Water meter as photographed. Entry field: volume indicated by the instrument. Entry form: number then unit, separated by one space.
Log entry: 44575.3 gal
